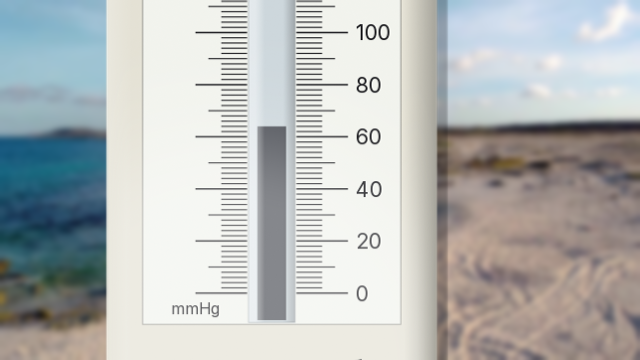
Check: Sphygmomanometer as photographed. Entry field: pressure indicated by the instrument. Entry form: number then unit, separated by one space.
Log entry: 64 mmHg
